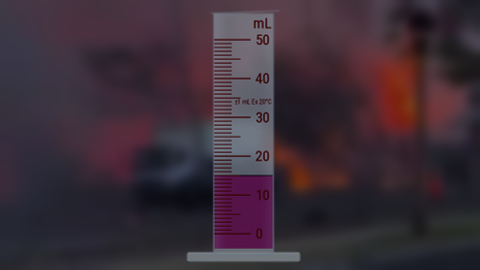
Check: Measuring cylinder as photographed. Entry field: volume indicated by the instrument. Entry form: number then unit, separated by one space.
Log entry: 15 mL
